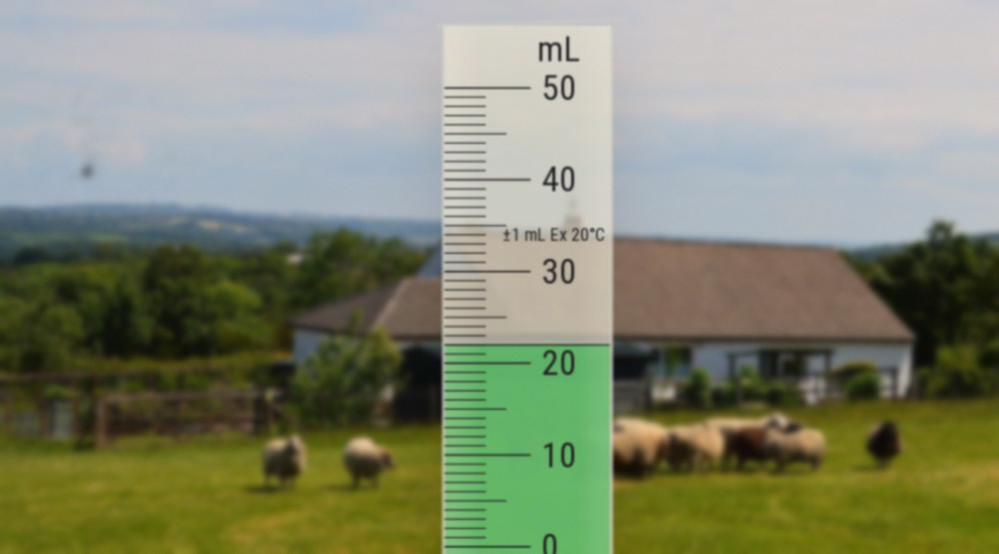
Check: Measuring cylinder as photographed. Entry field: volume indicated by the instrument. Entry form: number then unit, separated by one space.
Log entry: 22 mL
